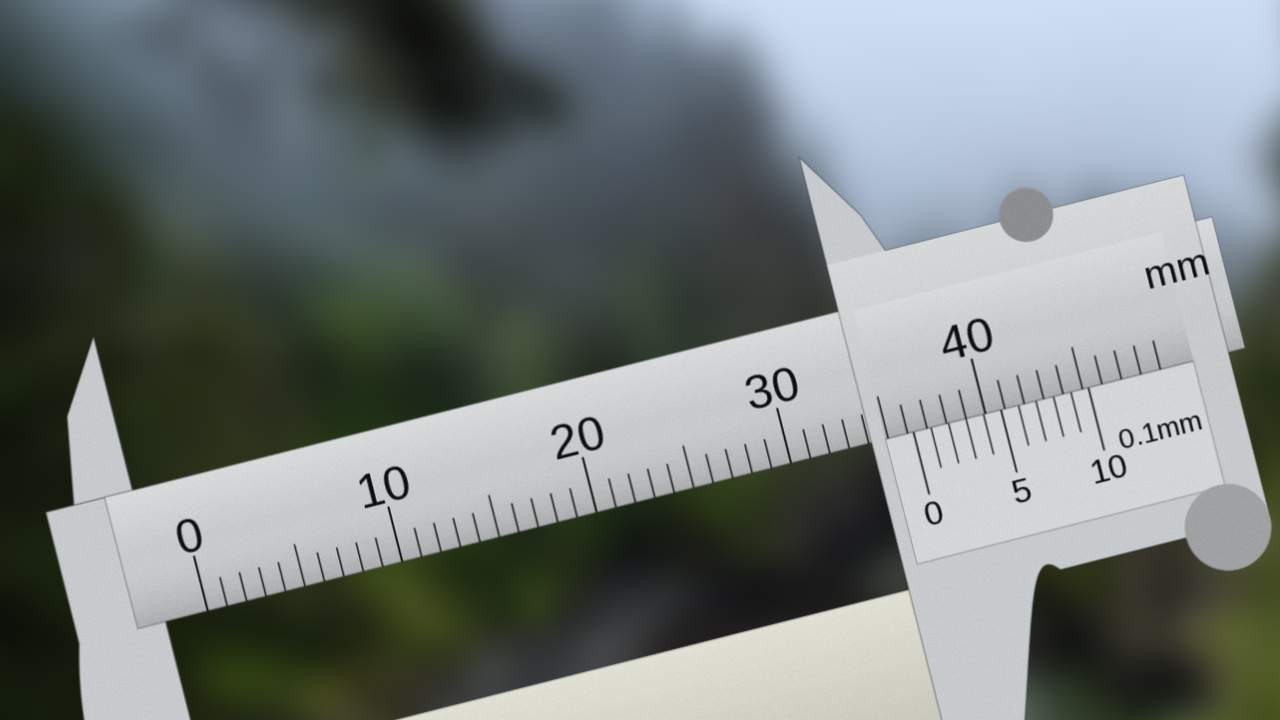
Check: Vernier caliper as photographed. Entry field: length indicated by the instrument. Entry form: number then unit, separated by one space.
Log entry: 36.3 mm
